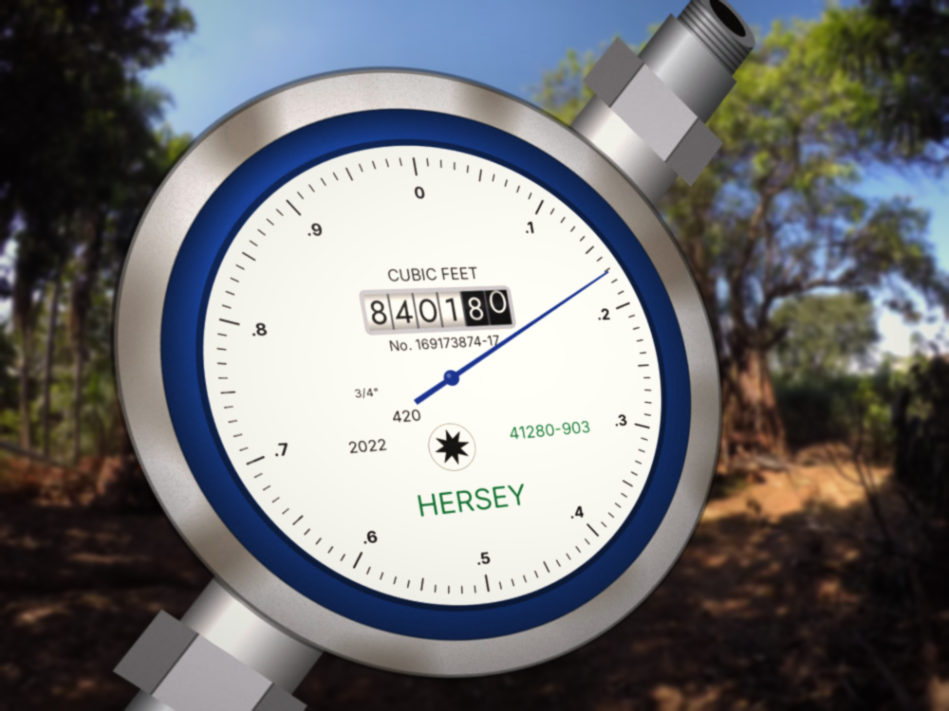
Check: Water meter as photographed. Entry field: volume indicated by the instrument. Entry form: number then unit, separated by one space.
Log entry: 840180.17 ft³
